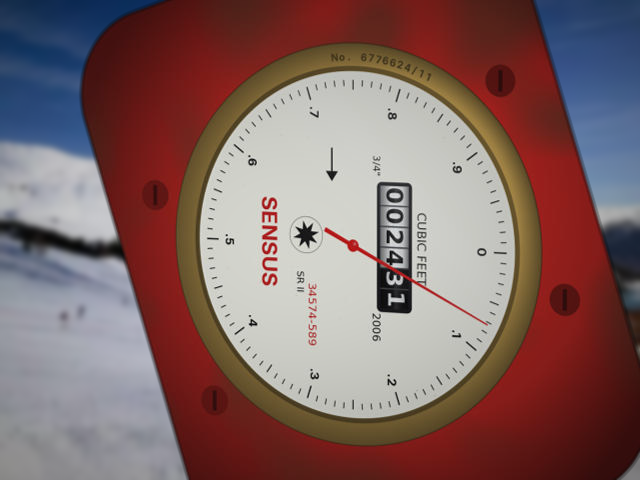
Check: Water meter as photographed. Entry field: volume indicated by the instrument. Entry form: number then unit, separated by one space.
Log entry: 2431.07 ft³
